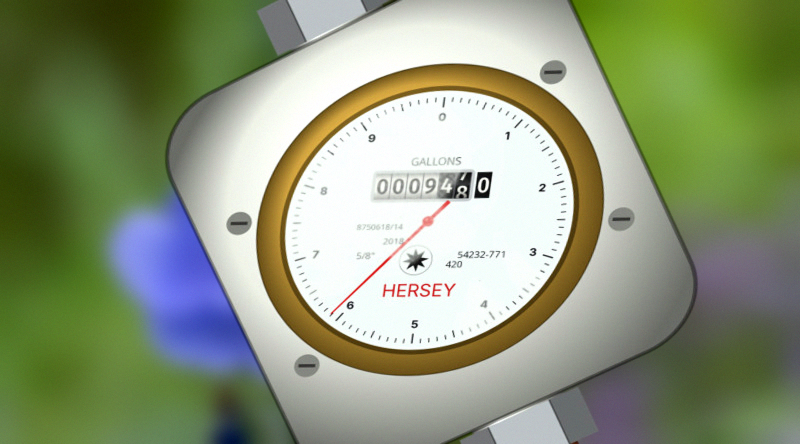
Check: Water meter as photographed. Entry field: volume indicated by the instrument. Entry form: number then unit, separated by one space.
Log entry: 9476.1 gal
